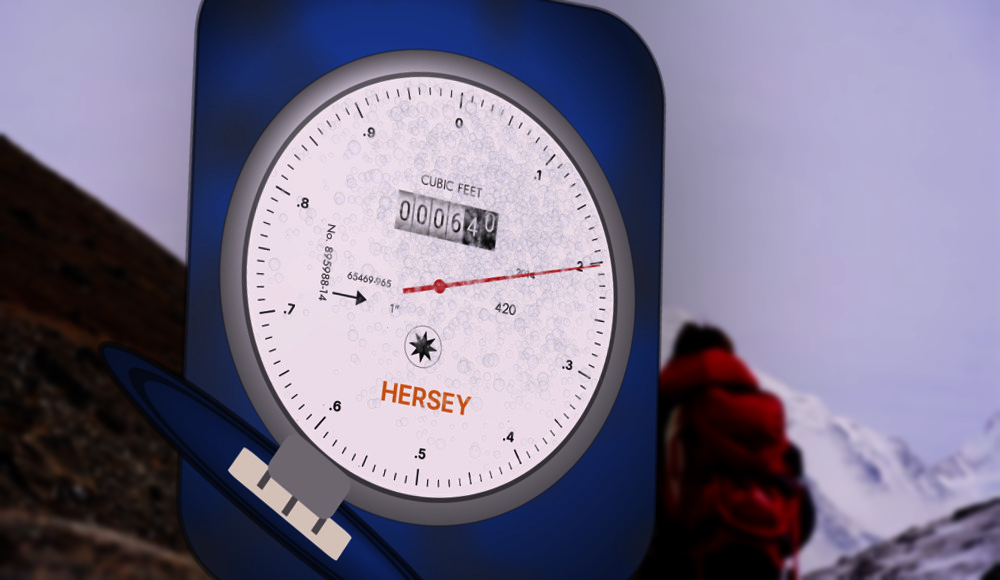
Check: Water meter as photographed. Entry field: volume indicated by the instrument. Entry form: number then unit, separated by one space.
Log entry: 640.20 ft³
